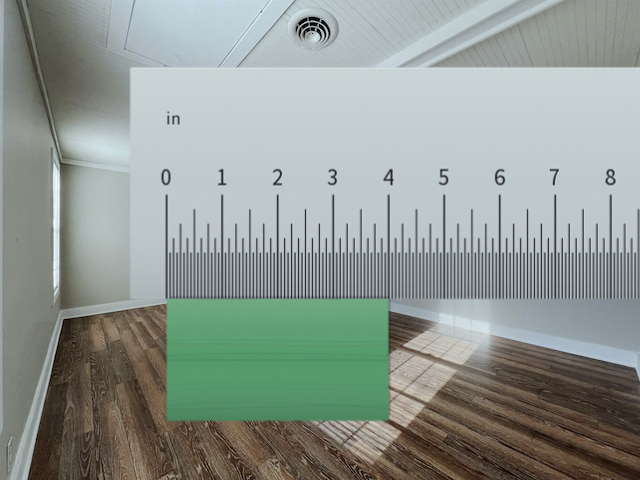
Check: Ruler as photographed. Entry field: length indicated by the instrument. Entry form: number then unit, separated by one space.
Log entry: 4 in
